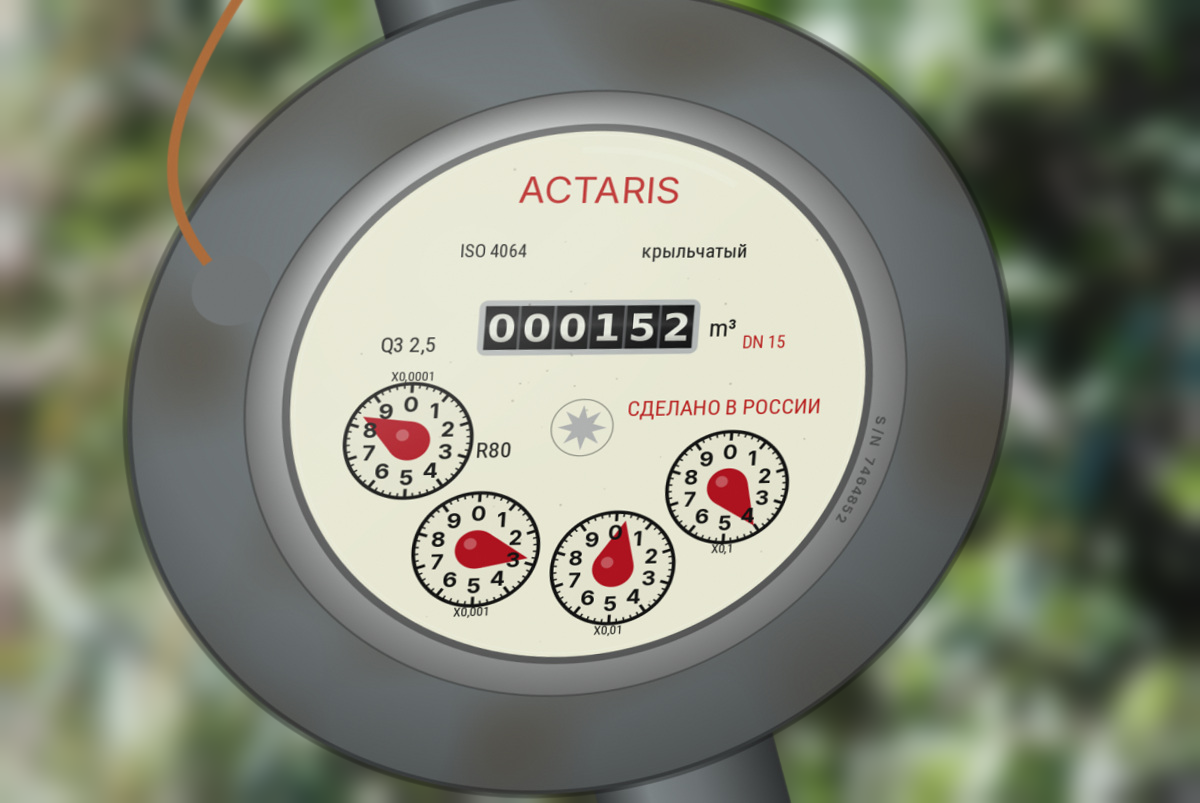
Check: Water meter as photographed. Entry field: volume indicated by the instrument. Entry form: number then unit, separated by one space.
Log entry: 152.4028 m³
